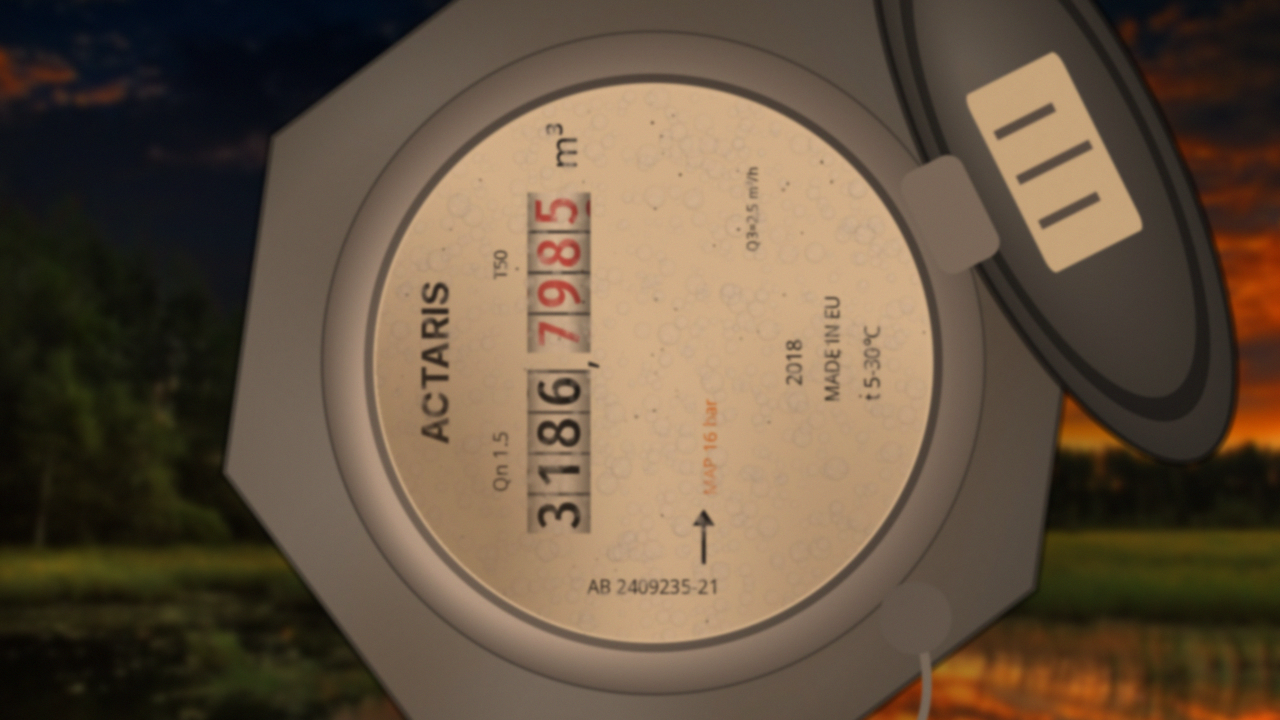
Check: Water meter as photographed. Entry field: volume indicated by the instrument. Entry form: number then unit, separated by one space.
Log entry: 3186.7985 m³
